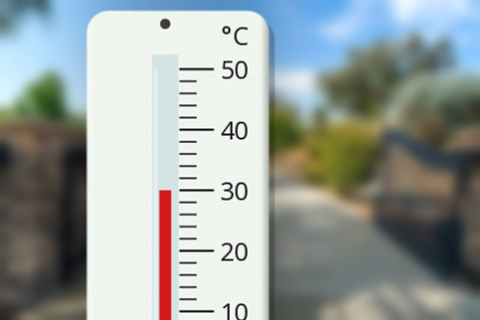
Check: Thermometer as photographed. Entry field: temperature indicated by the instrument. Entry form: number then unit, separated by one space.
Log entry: 30 °C
